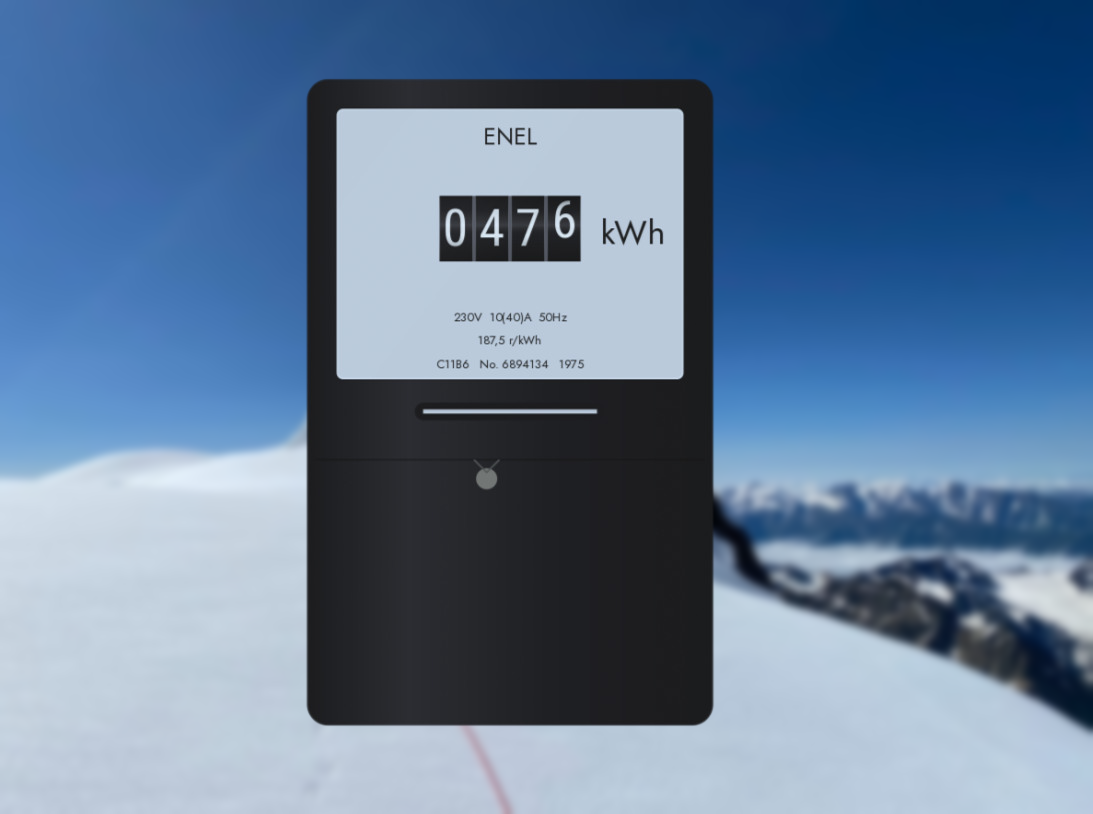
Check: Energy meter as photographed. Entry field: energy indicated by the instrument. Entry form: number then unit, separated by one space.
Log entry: 476 kWh
